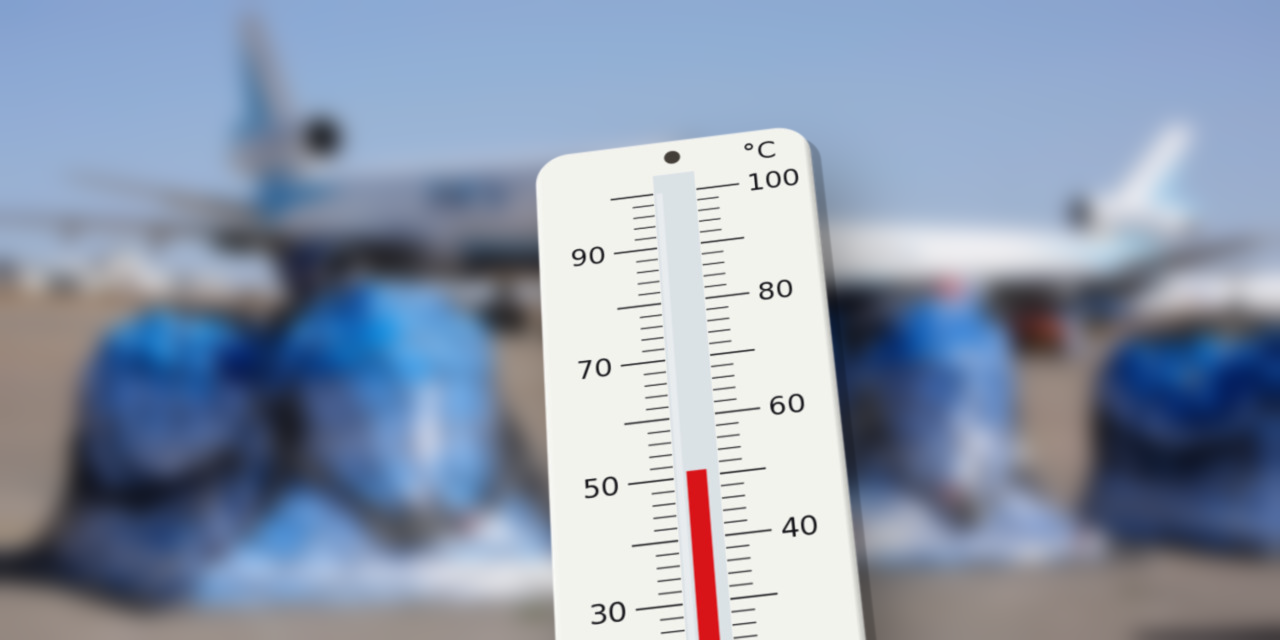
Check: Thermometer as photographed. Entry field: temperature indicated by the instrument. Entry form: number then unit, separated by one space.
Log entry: 51 °C
